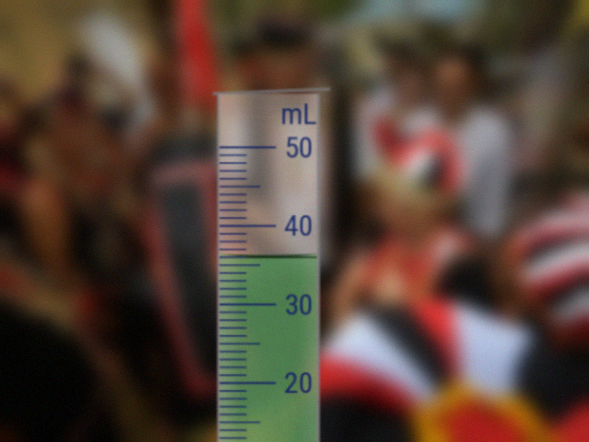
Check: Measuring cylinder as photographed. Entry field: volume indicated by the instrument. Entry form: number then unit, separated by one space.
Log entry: 36 mL
